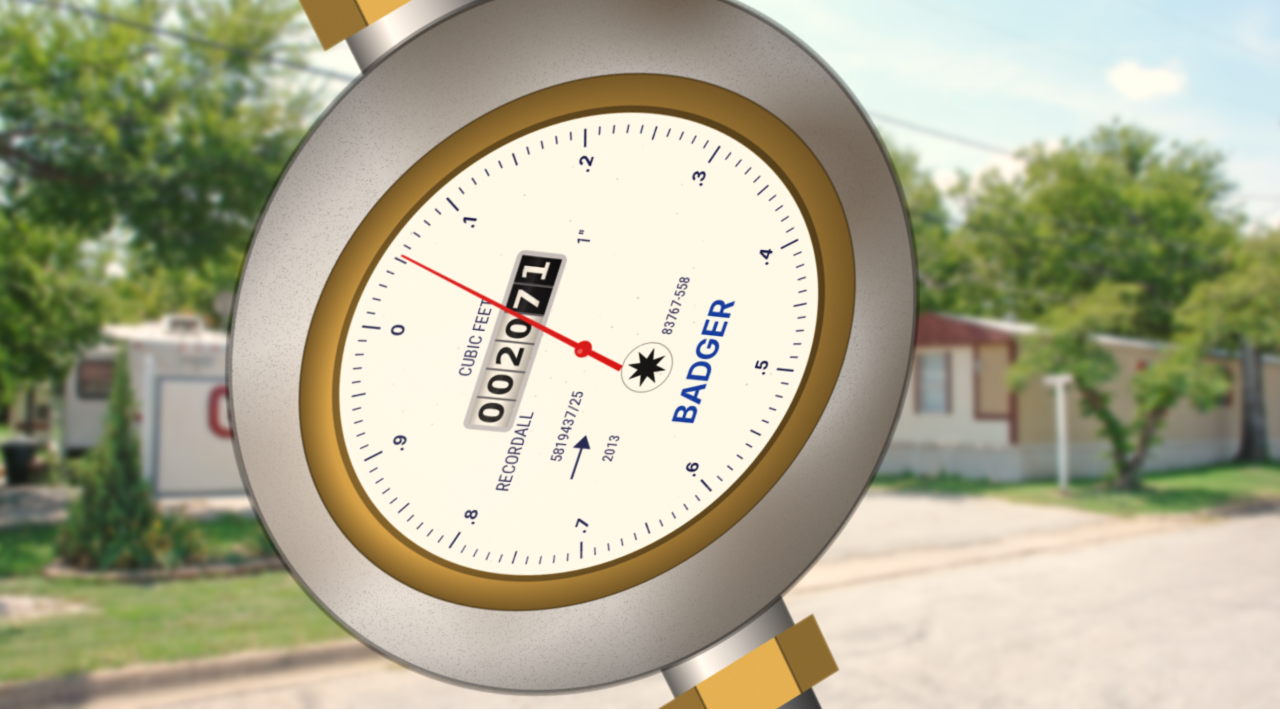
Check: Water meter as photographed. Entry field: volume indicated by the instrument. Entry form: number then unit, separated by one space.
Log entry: 2071.05 ft³
